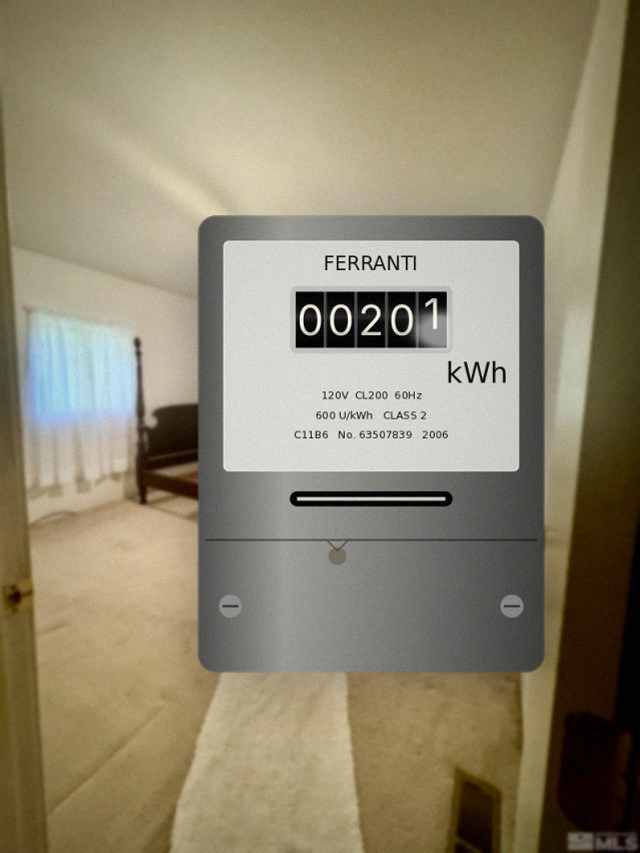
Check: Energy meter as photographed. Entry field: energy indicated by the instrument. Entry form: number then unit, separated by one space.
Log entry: 201 kWh
